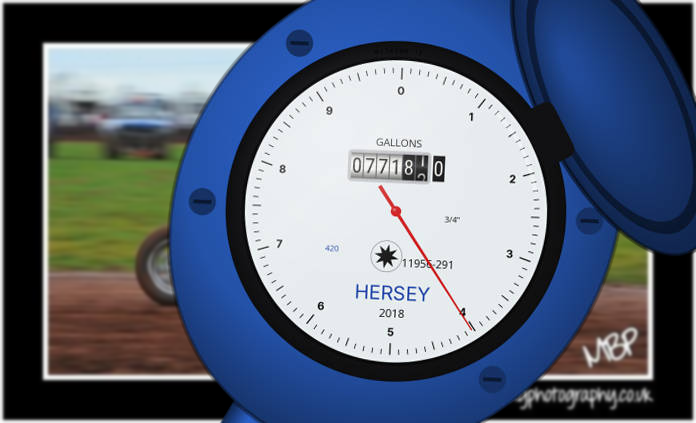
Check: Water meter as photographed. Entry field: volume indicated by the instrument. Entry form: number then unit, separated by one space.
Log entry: 771814.0 gal
